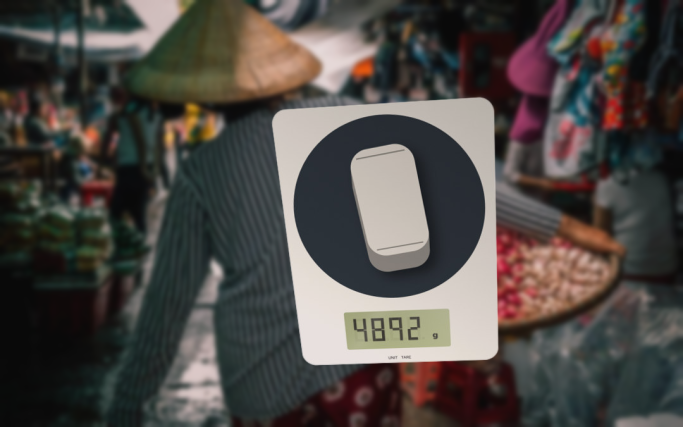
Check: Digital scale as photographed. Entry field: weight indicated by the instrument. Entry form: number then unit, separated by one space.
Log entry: 4892 g
